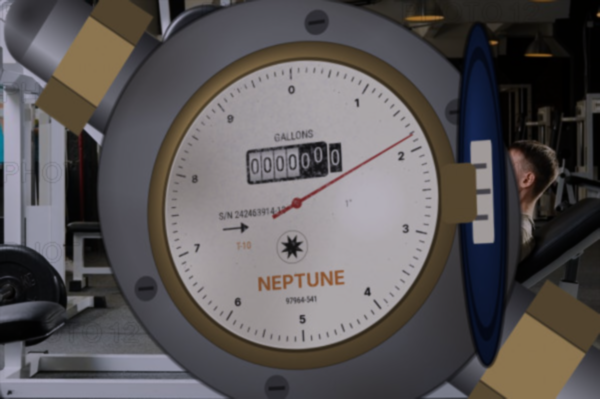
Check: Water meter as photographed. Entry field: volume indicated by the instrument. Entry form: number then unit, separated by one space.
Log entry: 1.8 gal
